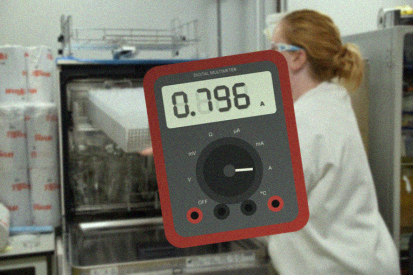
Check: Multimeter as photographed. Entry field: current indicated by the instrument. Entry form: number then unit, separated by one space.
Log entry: 0.796 A
